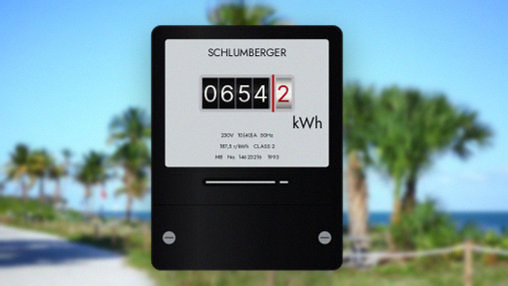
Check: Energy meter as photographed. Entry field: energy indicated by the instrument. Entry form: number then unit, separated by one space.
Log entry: 654.2 kWh
